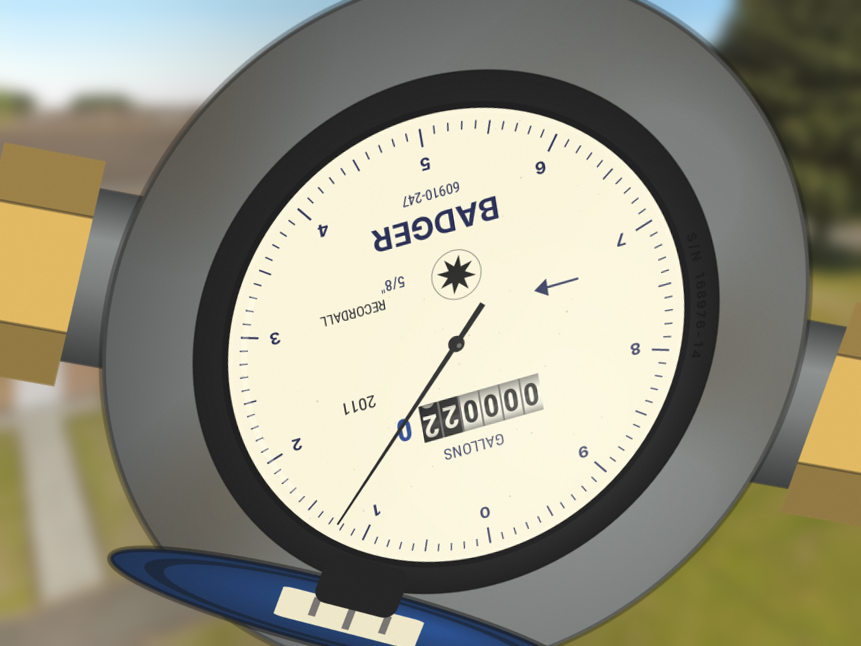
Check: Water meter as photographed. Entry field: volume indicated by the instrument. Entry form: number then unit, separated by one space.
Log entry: 221.2 gal
